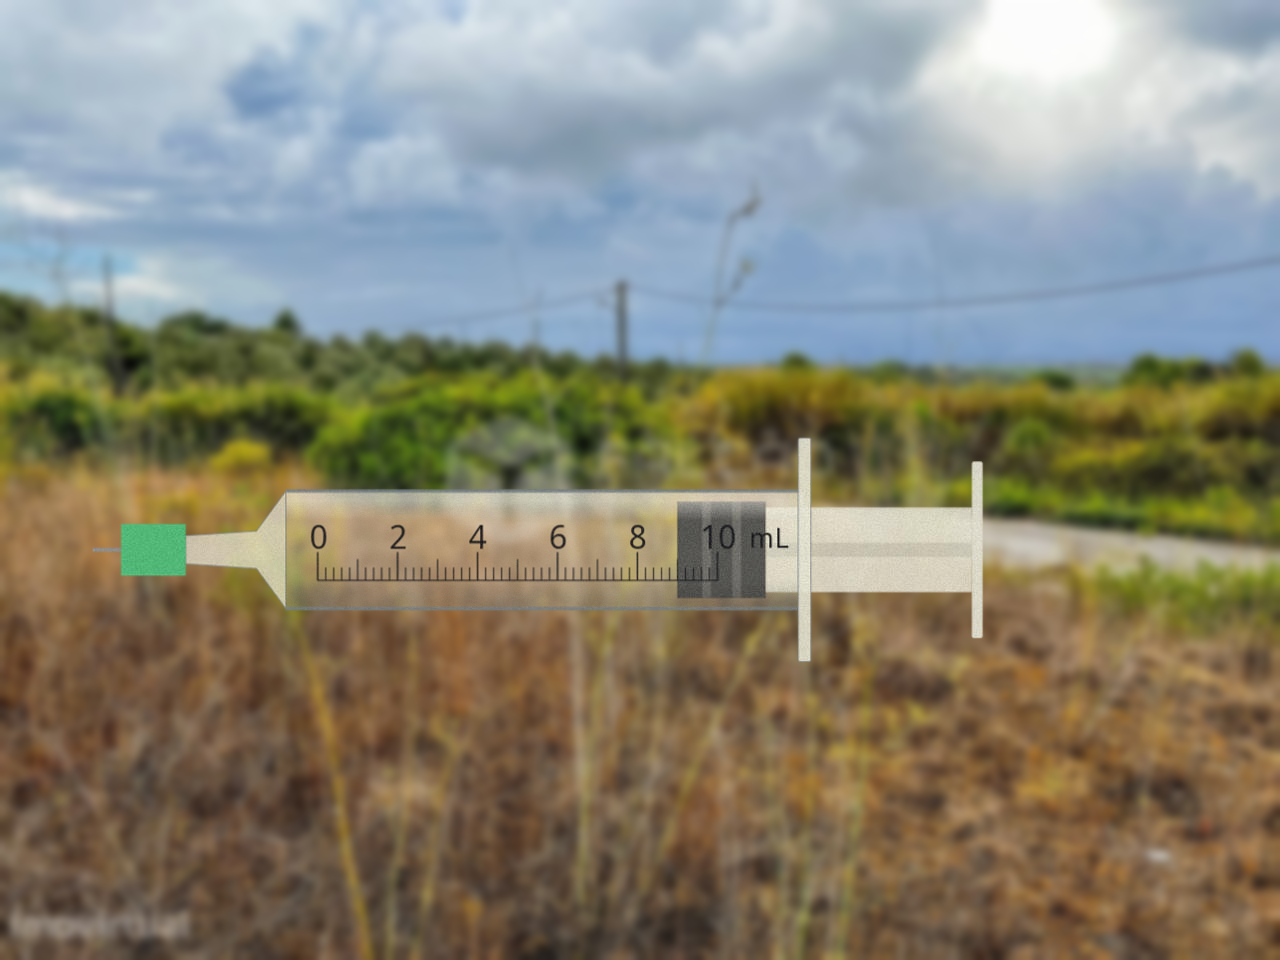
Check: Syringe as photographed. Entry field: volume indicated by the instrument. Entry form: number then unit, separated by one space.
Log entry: 9 mL
